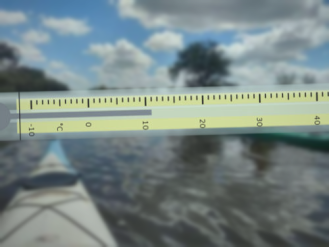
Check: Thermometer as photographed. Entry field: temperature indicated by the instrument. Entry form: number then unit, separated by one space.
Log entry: 11 °C
